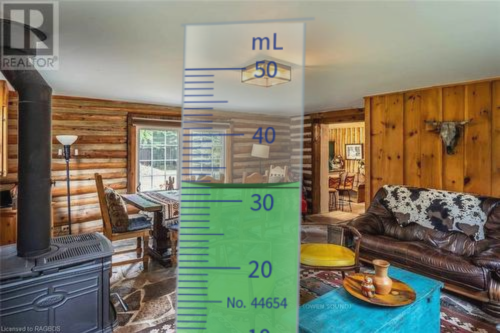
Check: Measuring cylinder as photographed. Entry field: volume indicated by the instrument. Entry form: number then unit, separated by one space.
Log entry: 32 mL
